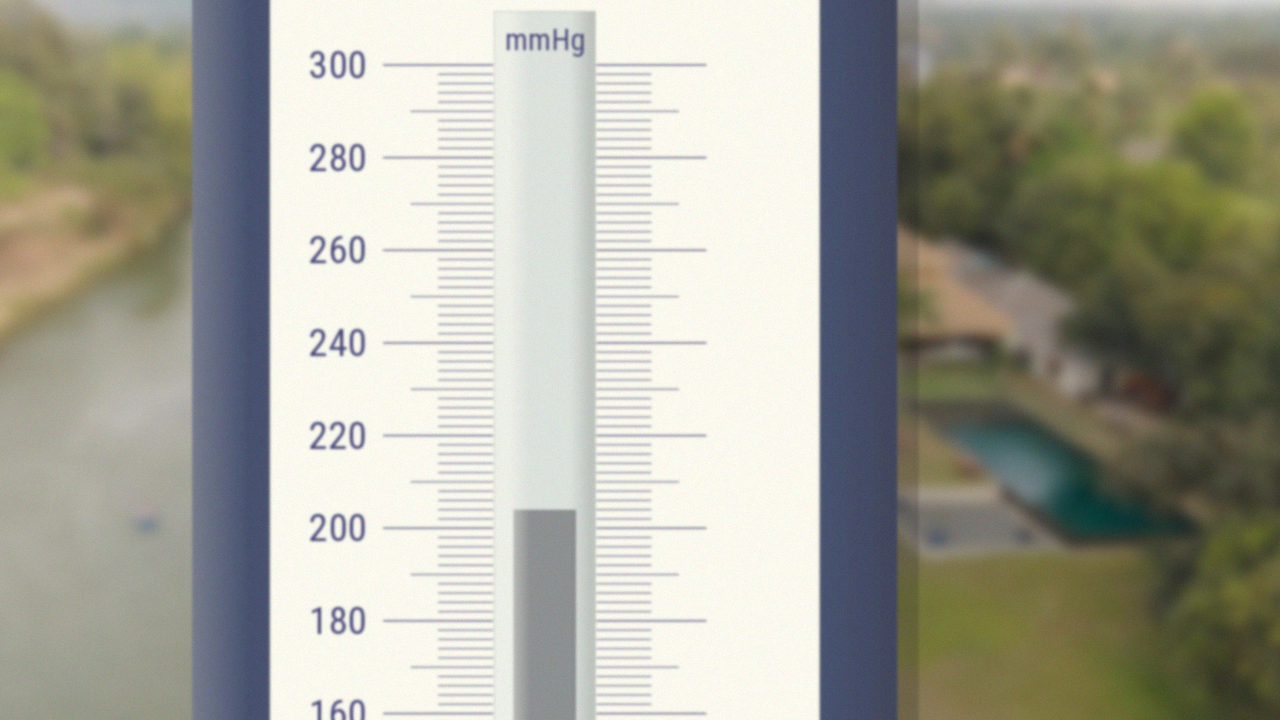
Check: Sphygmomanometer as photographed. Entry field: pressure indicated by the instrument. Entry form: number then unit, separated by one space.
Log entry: 204 mmHg
